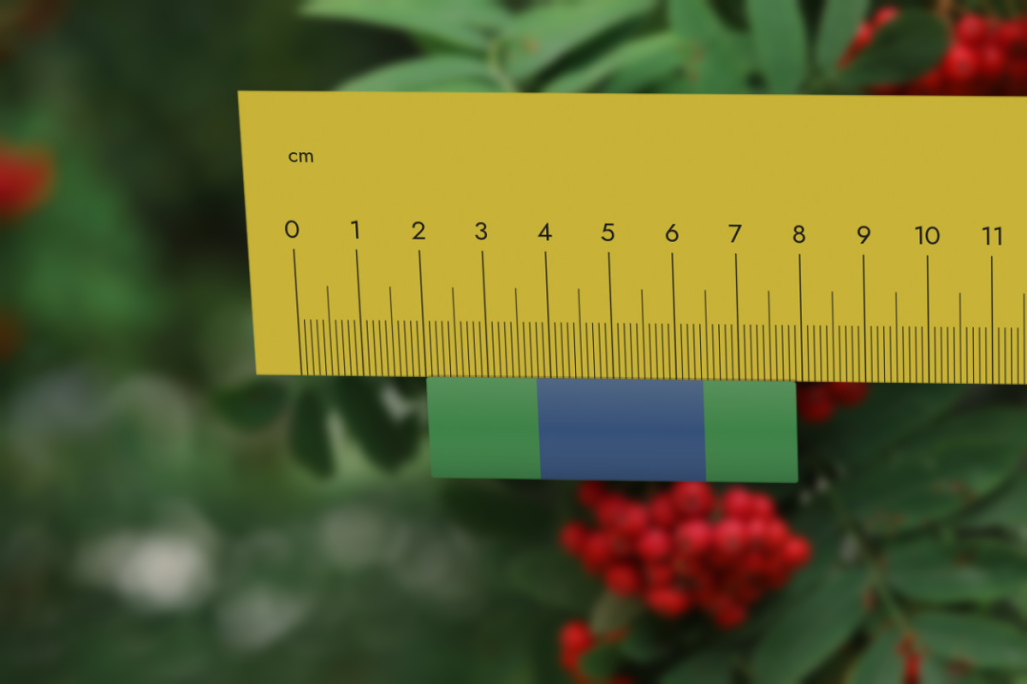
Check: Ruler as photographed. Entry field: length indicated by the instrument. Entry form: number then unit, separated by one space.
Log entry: 5.9 cm
